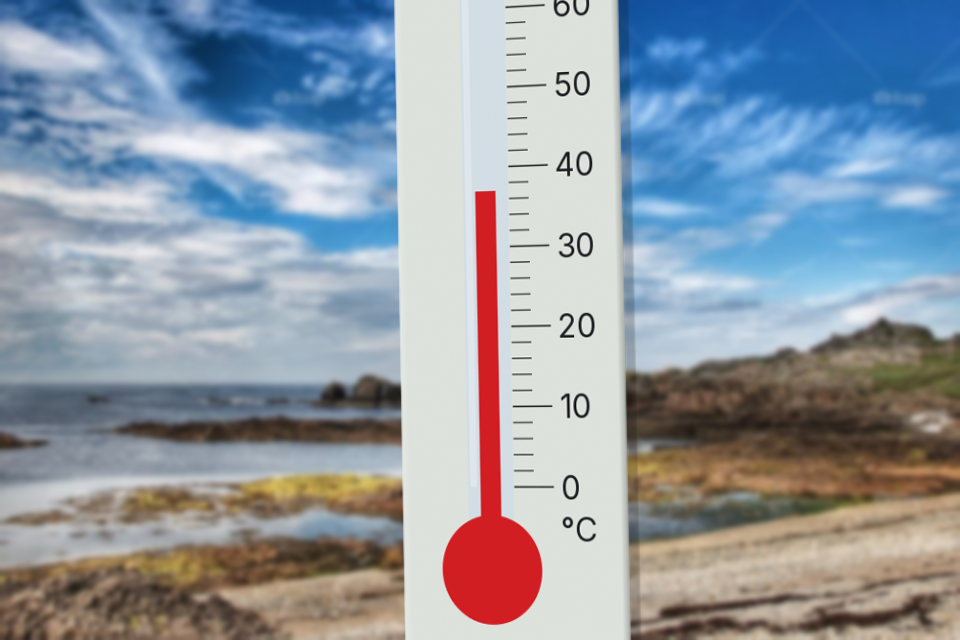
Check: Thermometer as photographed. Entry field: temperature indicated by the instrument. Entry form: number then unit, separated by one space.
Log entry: 37 °C
